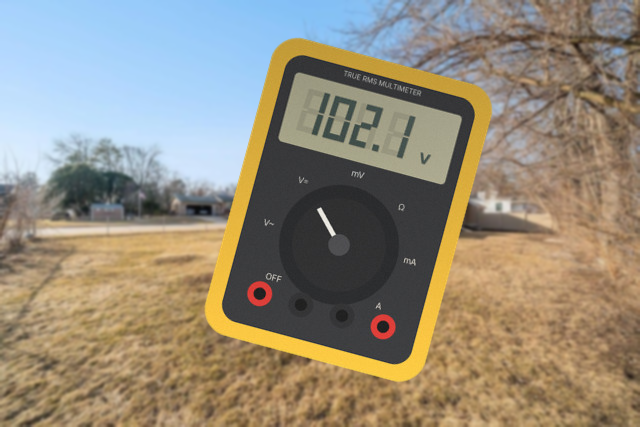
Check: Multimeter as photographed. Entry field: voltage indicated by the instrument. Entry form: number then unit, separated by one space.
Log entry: 102.1 V
